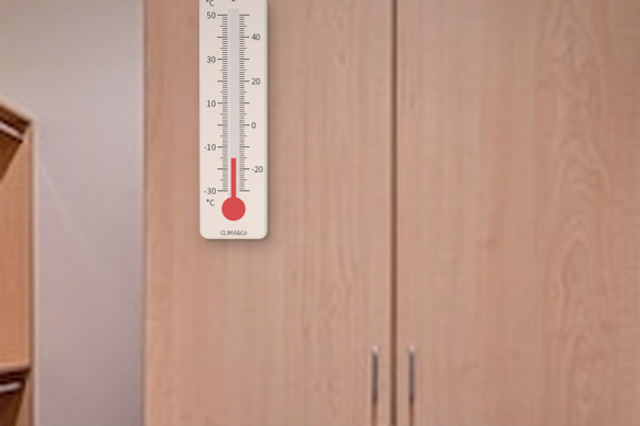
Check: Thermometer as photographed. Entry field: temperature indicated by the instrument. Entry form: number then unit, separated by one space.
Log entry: -15 °C
